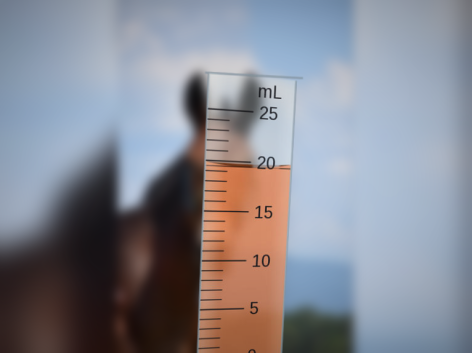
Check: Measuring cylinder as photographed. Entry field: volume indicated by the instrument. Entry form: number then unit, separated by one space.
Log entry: 19.5 mL
